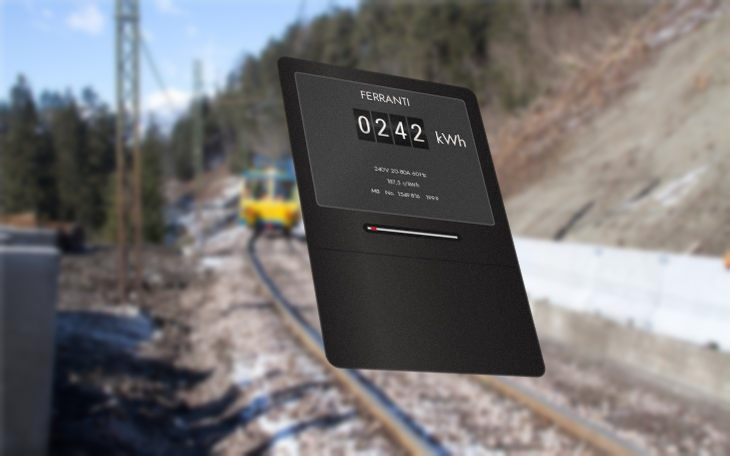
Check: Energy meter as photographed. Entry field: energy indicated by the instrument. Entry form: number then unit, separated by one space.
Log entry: 242 kWh
